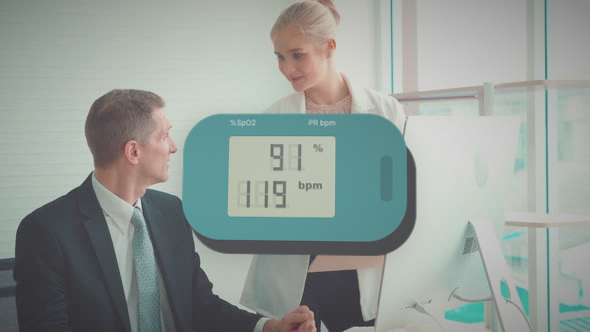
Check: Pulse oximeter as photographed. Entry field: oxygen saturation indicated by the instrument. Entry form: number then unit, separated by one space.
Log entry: 91 %
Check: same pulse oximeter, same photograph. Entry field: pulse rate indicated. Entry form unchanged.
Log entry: 119 bpm
